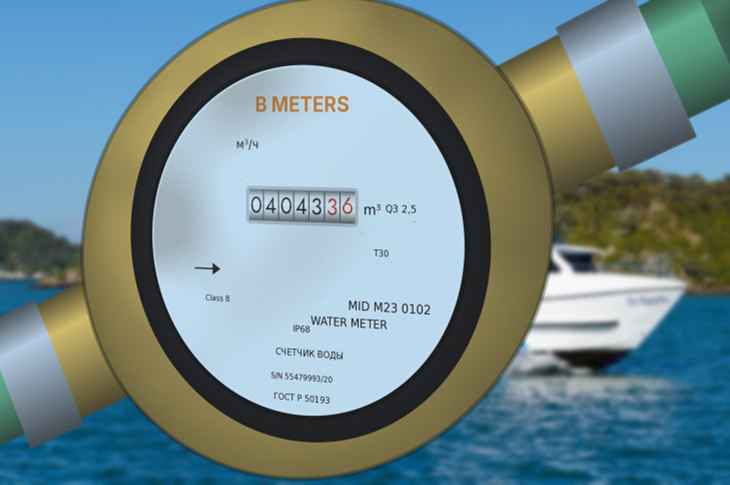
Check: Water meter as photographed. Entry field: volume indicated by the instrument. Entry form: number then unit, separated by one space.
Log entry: 4043.36 m³
